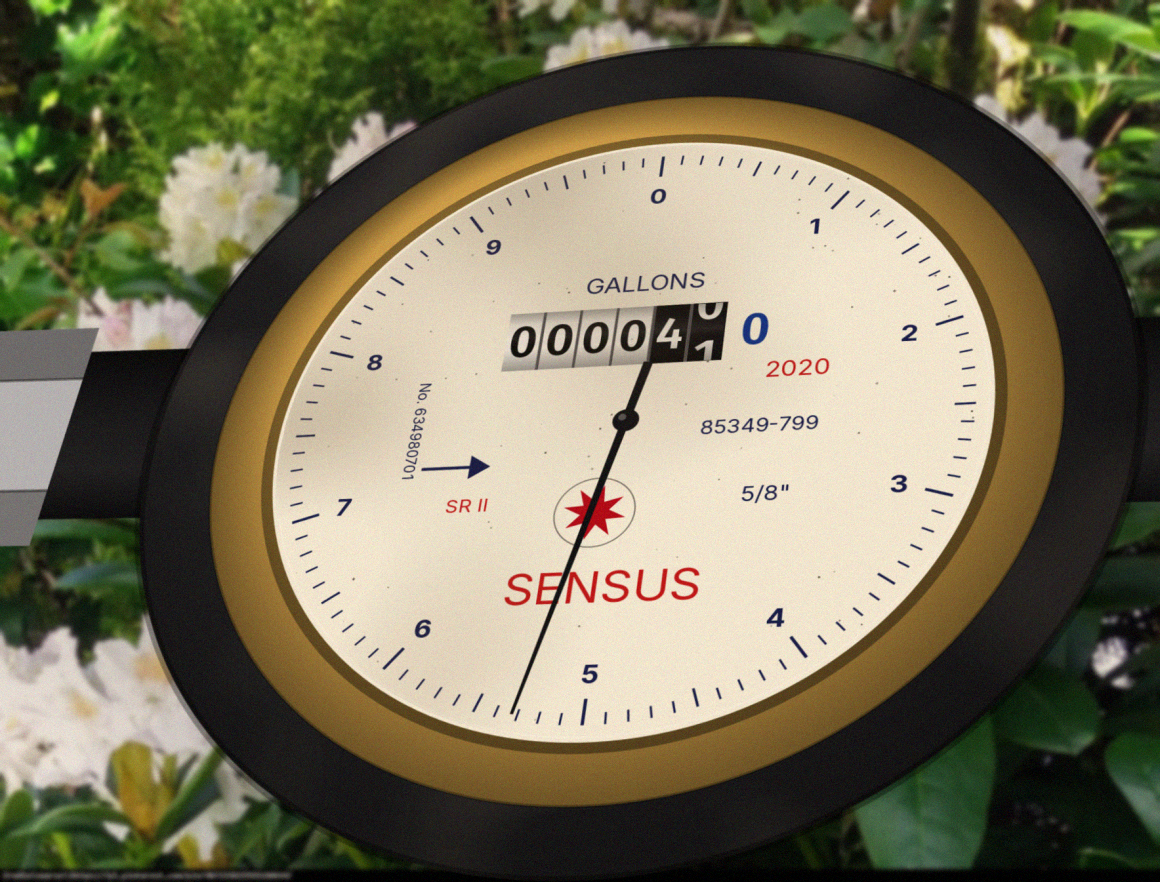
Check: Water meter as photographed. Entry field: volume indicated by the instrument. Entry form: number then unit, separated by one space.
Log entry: 405.3 gal
